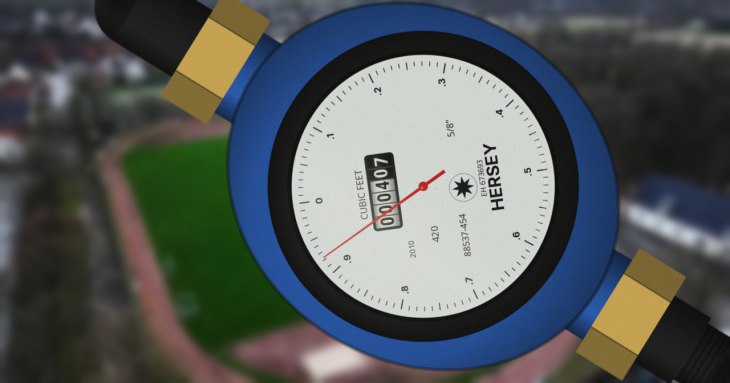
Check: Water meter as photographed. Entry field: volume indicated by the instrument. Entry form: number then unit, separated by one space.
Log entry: 406.92 ft³
